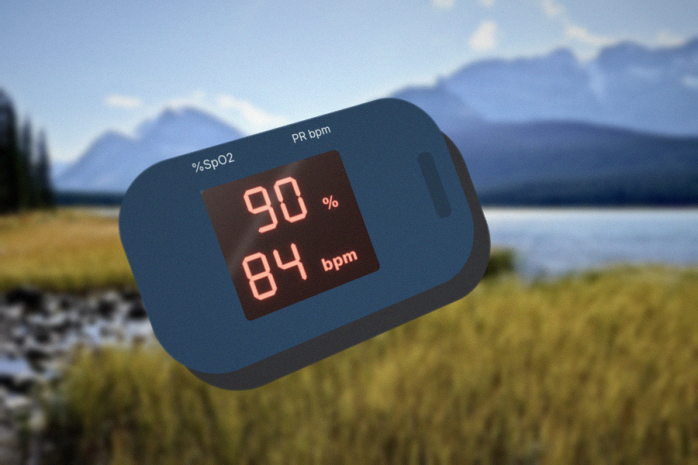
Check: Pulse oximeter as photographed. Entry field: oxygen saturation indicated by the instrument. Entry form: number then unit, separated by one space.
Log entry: 90 %
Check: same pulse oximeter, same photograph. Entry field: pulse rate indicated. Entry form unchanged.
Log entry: 84 bpm
